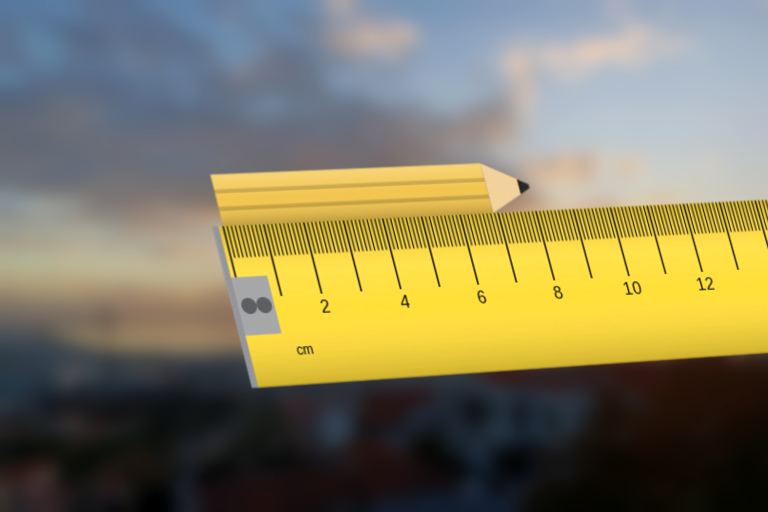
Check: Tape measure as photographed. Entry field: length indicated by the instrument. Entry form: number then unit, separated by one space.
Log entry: 8 cm
